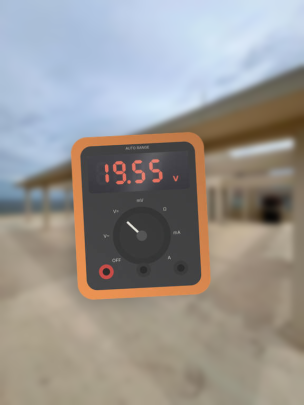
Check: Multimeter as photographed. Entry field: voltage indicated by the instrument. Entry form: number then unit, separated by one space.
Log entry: 19.55 V
